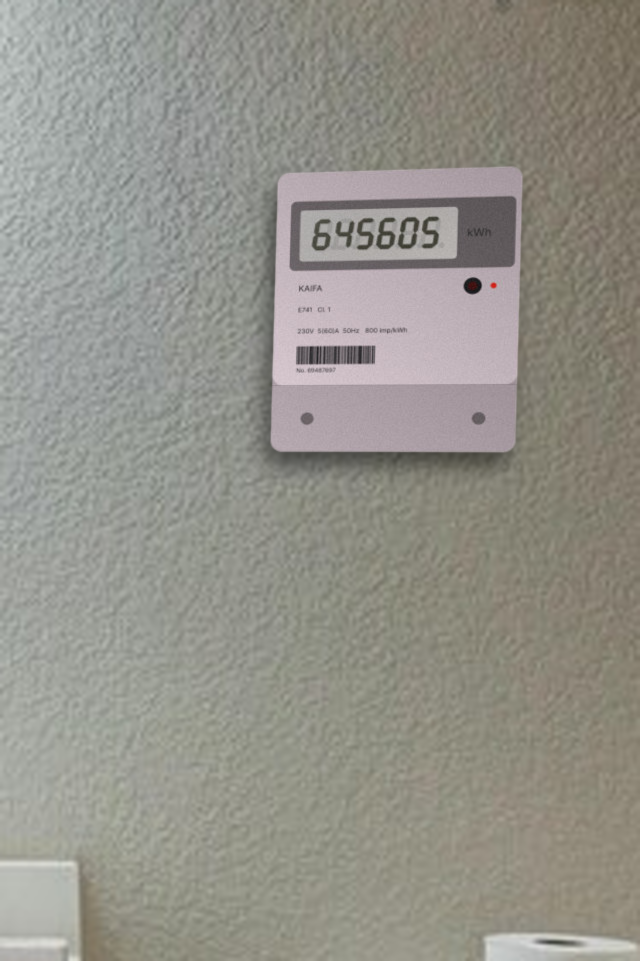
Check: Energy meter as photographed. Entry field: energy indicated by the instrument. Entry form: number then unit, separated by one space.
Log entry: 645605 kWh
